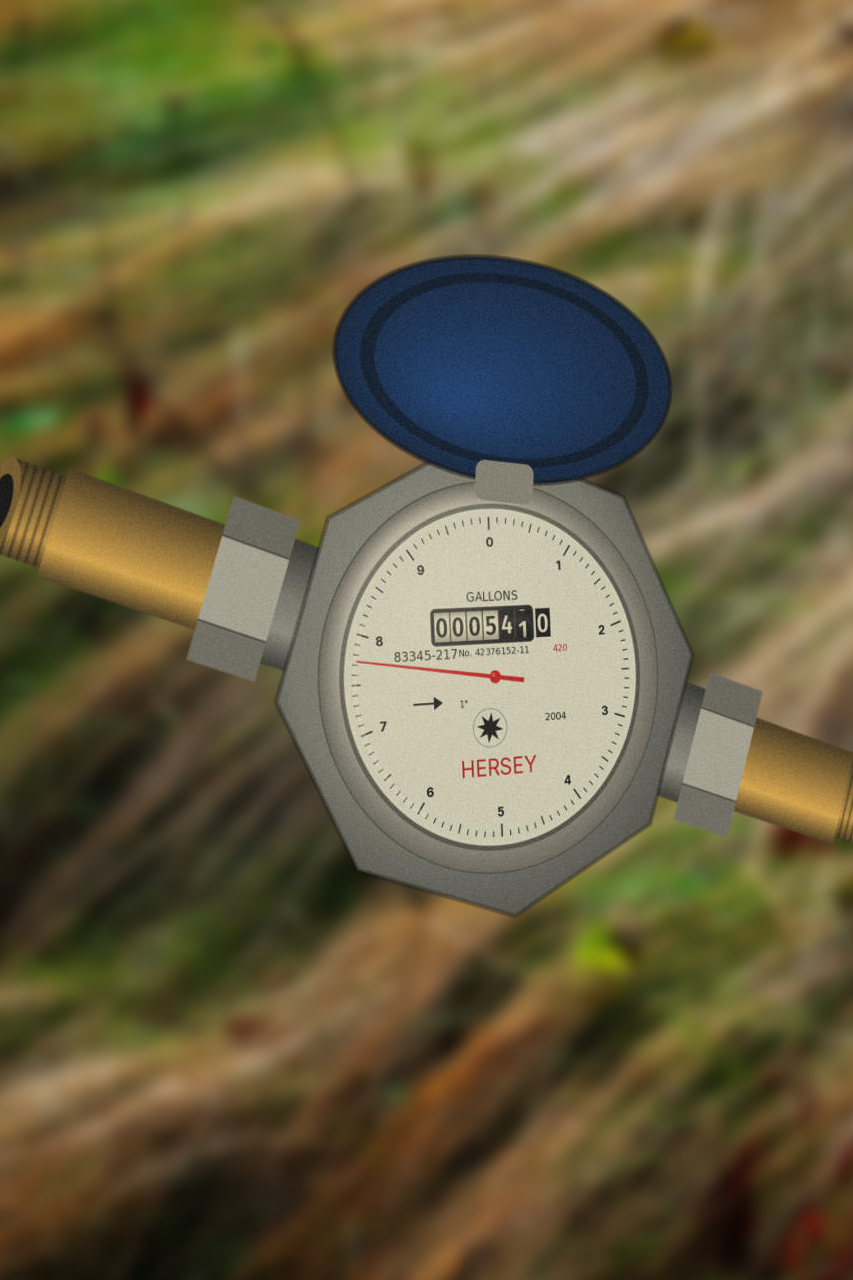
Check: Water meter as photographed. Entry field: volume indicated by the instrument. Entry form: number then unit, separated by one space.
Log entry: 5407.7 gal
